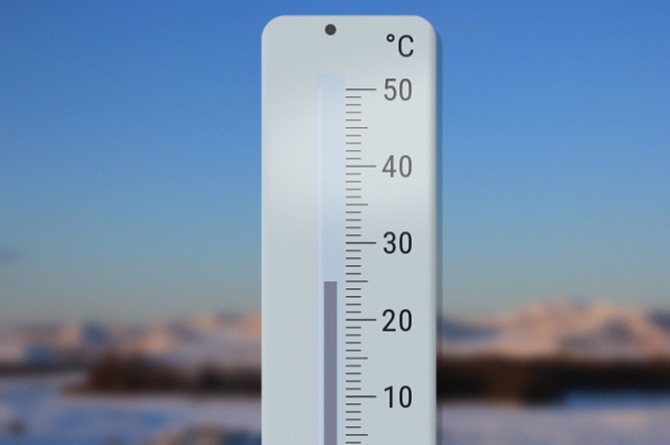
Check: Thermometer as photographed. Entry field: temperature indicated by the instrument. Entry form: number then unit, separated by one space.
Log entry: 25 °C
